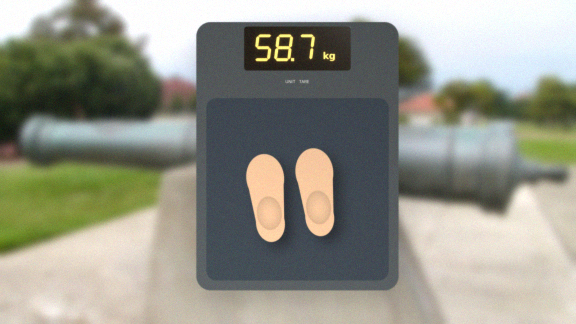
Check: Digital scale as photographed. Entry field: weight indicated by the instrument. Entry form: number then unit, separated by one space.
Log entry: 58.7 kg
